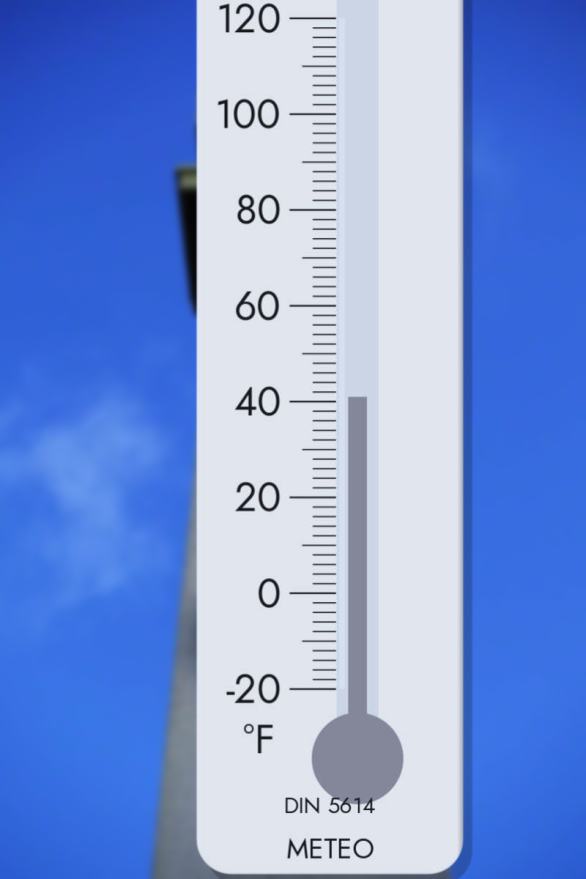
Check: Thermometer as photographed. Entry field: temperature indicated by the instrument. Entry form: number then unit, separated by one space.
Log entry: 41 °F
